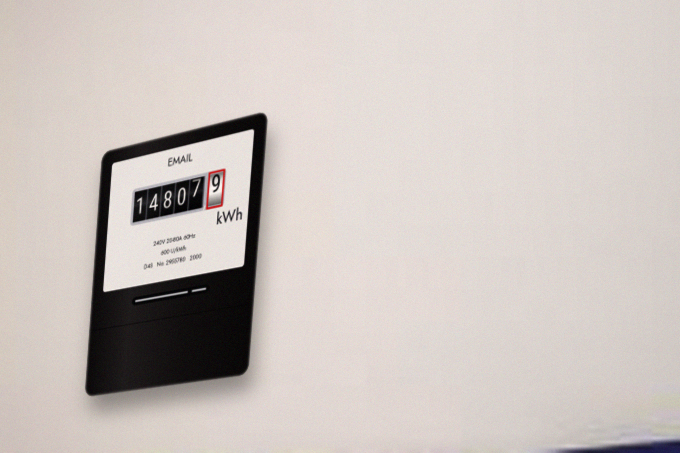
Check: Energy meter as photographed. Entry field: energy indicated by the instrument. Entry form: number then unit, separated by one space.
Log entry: 14807.9 kWh
